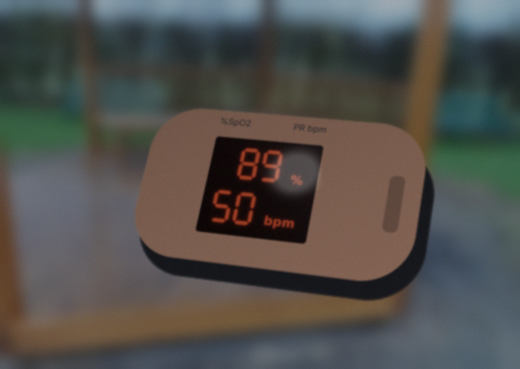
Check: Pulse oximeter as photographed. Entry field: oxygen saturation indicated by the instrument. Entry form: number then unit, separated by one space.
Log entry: 89 %
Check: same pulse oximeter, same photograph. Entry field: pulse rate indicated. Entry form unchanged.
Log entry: 50 bpm
